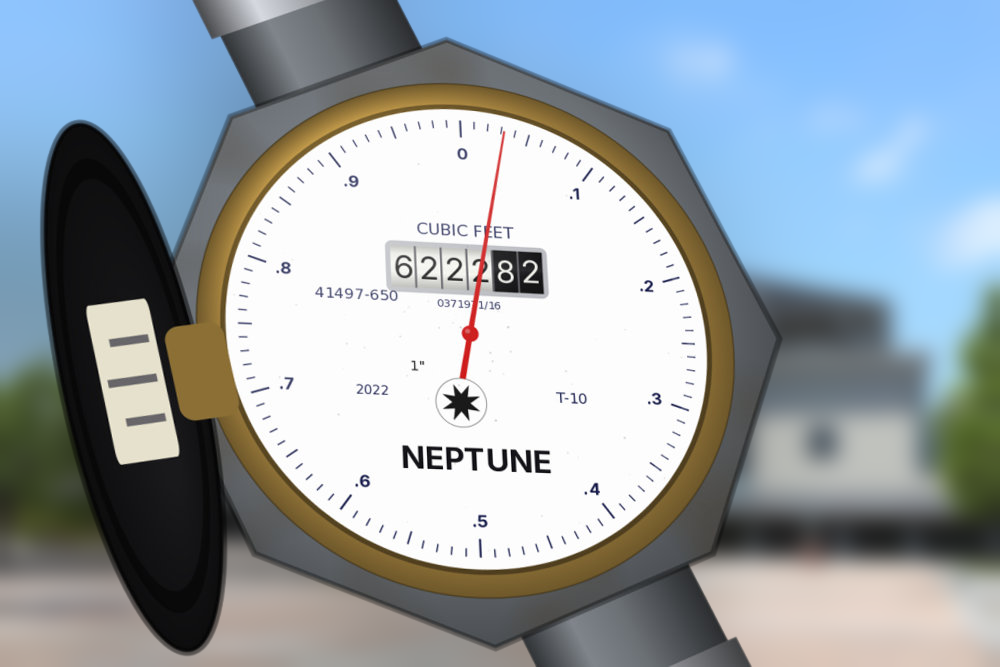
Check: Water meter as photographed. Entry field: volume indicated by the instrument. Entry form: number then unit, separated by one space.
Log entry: 622282.03 ft³
